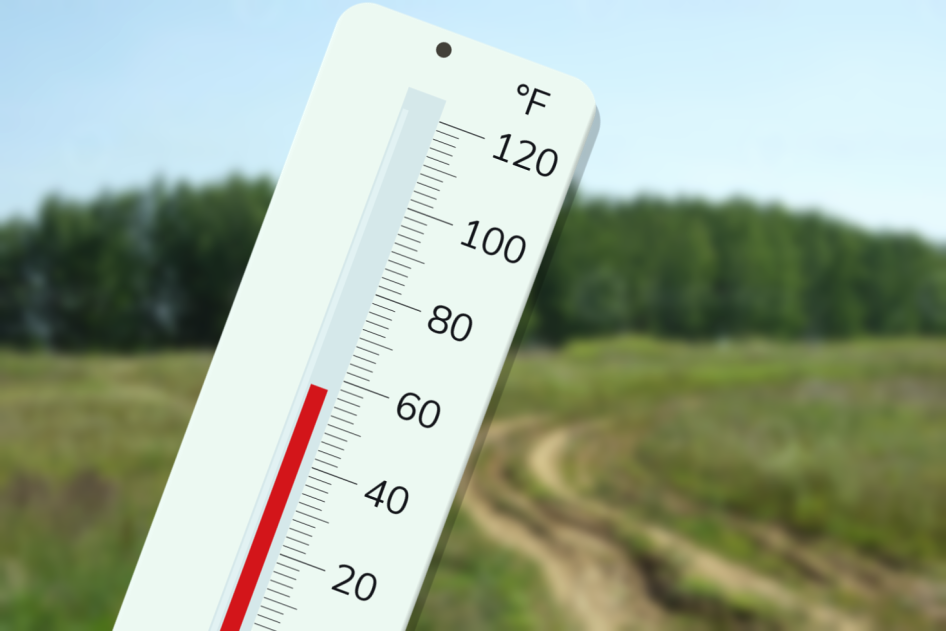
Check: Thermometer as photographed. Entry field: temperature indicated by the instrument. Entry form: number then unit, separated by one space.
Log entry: 57 °F
